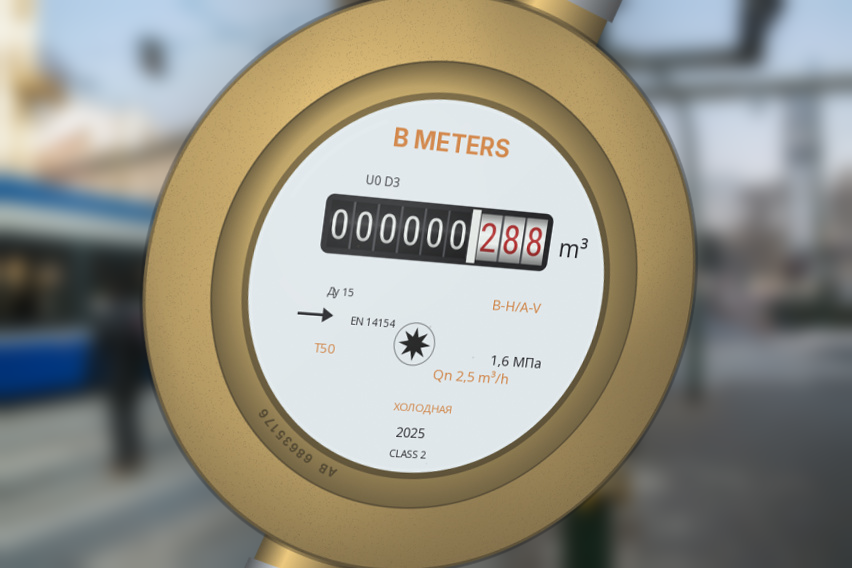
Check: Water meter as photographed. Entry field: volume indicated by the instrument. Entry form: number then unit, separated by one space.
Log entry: 0.288 m³
